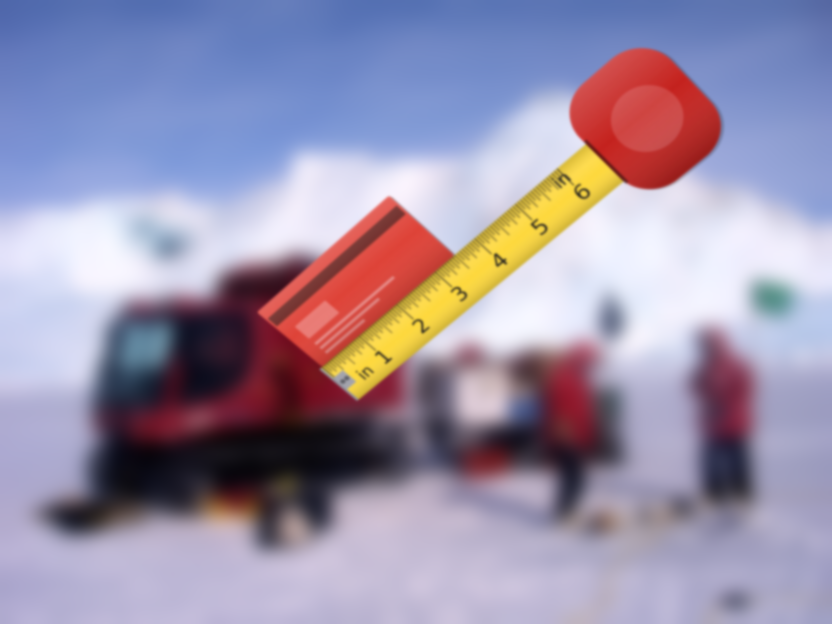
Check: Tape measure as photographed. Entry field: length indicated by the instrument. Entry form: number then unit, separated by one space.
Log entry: 3.5 in
